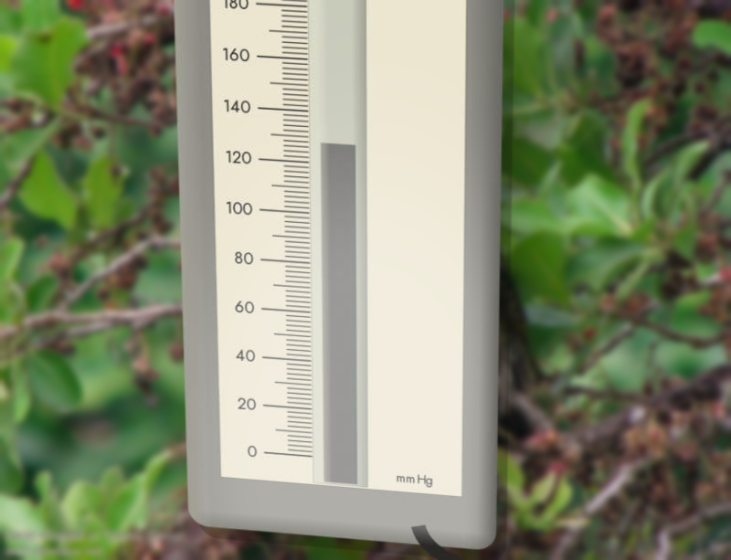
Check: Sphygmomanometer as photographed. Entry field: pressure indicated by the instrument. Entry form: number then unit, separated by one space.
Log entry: 128 mmHg
